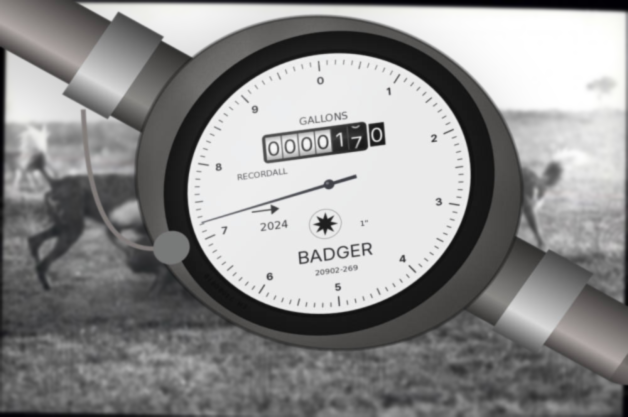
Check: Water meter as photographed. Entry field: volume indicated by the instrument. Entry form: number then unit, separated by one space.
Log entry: 167.2 gal
